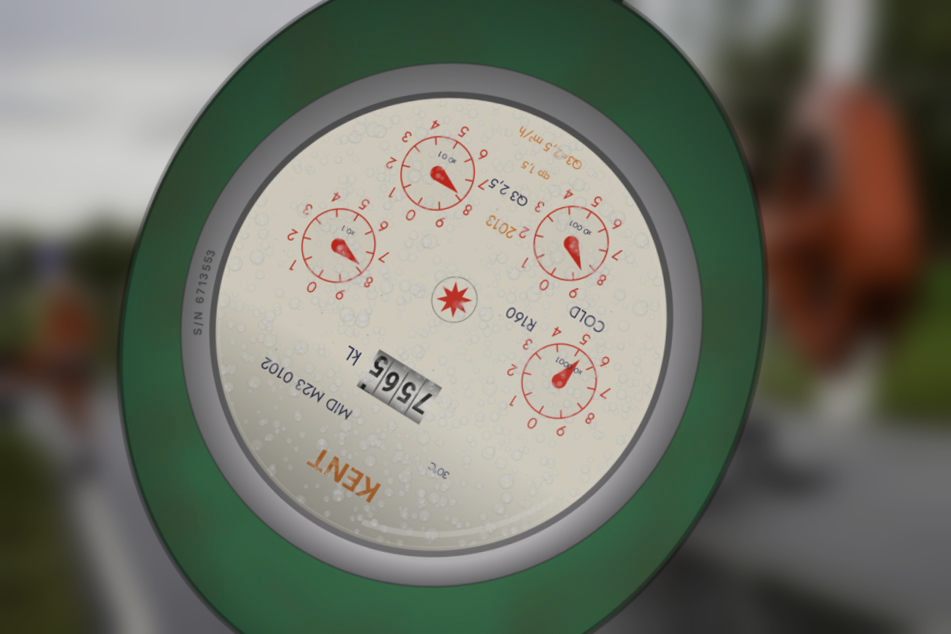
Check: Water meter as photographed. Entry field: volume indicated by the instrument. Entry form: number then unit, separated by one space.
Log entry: 7564.7785 kL
